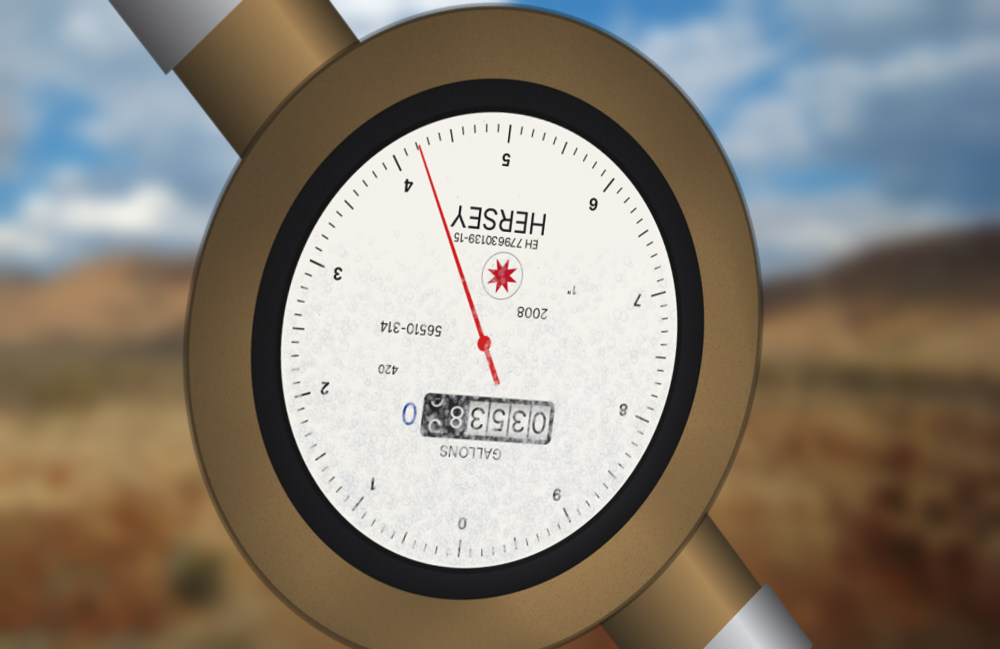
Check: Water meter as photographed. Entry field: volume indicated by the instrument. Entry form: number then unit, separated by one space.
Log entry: 353854.2 gal
